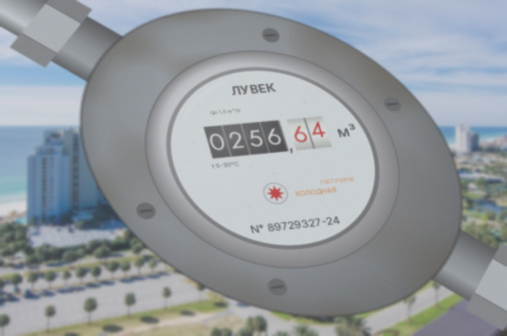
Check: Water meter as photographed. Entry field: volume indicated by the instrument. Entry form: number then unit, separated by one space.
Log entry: 256.64 m³
